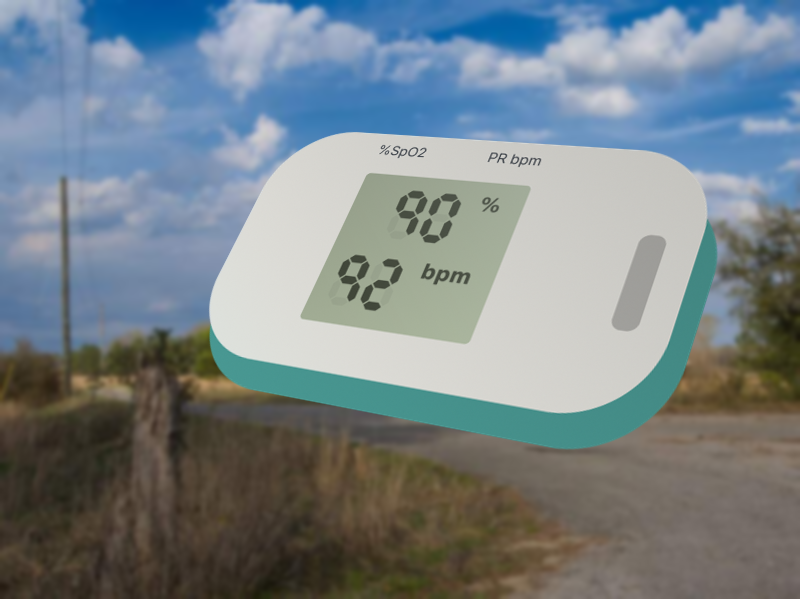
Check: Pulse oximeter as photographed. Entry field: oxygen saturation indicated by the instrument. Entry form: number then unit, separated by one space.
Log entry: 90 %
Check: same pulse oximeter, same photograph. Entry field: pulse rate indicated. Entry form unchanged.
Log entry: 92 bpm
